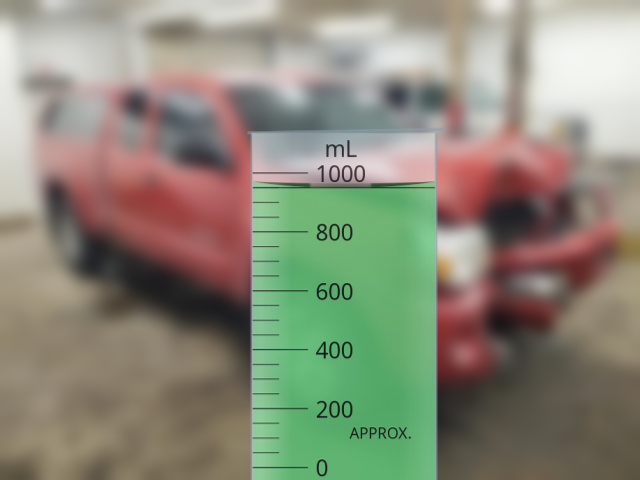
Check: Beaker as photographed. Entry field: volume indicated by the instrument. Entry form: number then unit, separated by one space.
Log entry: 950 mL
